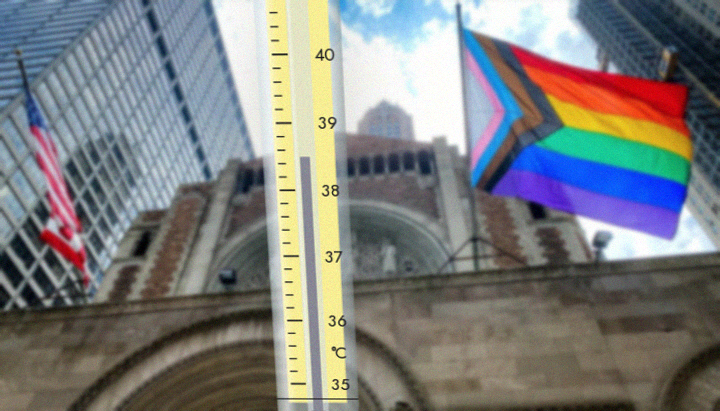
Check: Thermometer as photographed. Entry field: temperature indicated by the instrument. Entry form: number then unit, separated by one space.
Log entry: 38.5 °C
